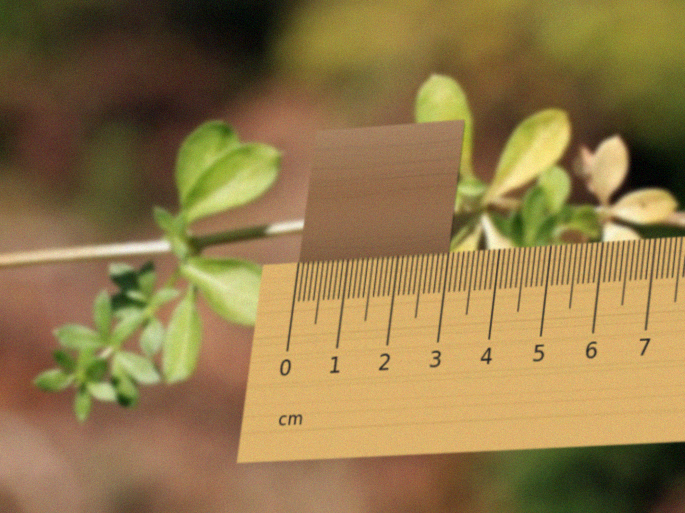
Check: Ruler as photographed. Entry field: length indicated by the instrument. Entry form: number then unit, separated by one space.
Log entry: 3 cm
